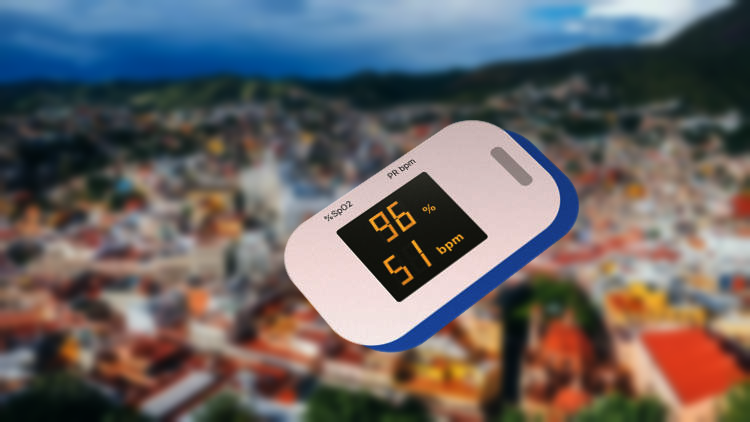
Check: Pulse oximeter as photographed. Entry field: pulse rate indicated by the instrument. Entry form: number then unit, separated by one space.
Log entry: 51 bpm
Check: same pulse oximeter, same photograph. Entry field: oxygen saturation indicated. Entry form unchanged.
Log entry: 96 %
